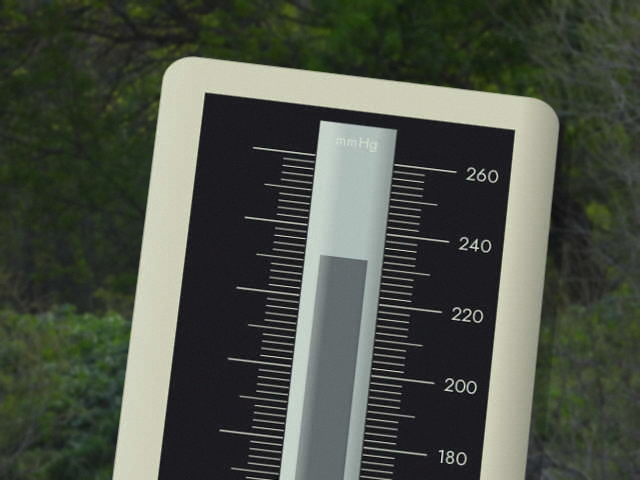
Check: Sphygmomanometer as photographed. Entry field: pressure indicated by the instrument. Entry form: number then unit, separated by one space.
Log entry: 232 mmHg
